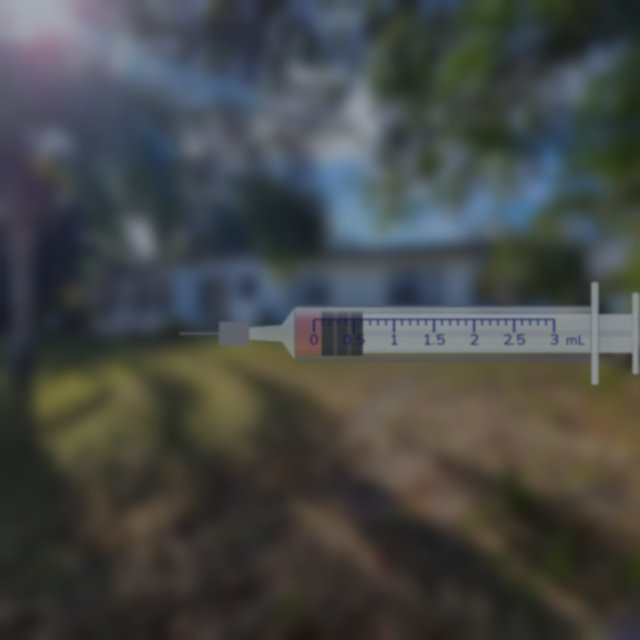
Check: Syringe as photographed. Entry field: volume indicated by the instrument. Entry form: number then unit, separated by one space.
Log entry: 0.1 mL
